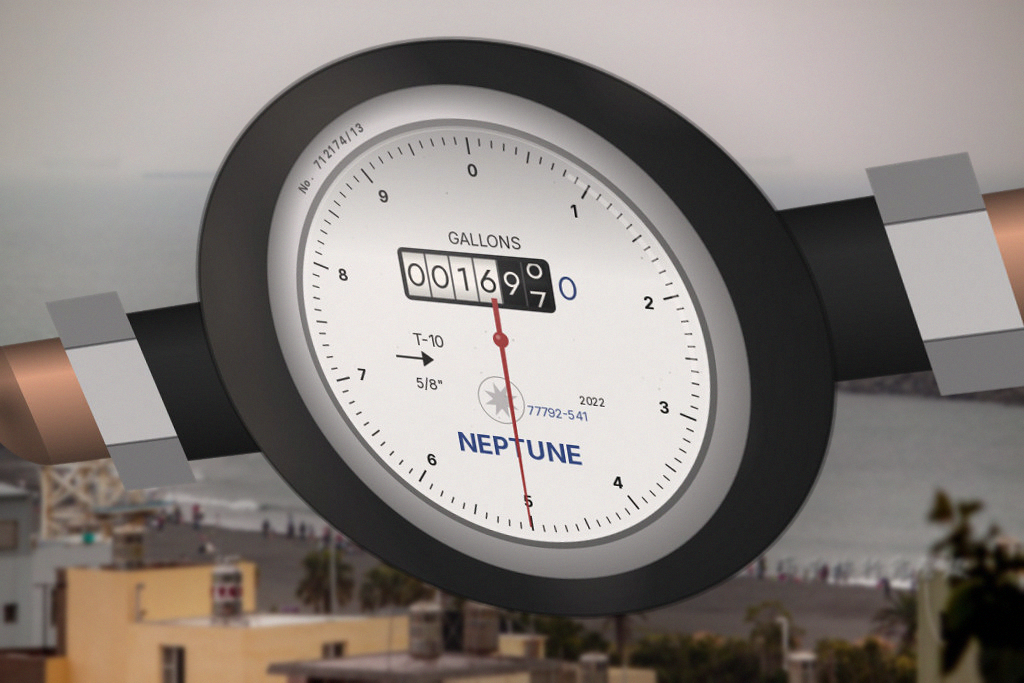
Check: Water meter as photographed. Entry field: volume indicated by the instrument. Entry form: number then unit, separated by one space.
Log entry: 16965.0 gal
